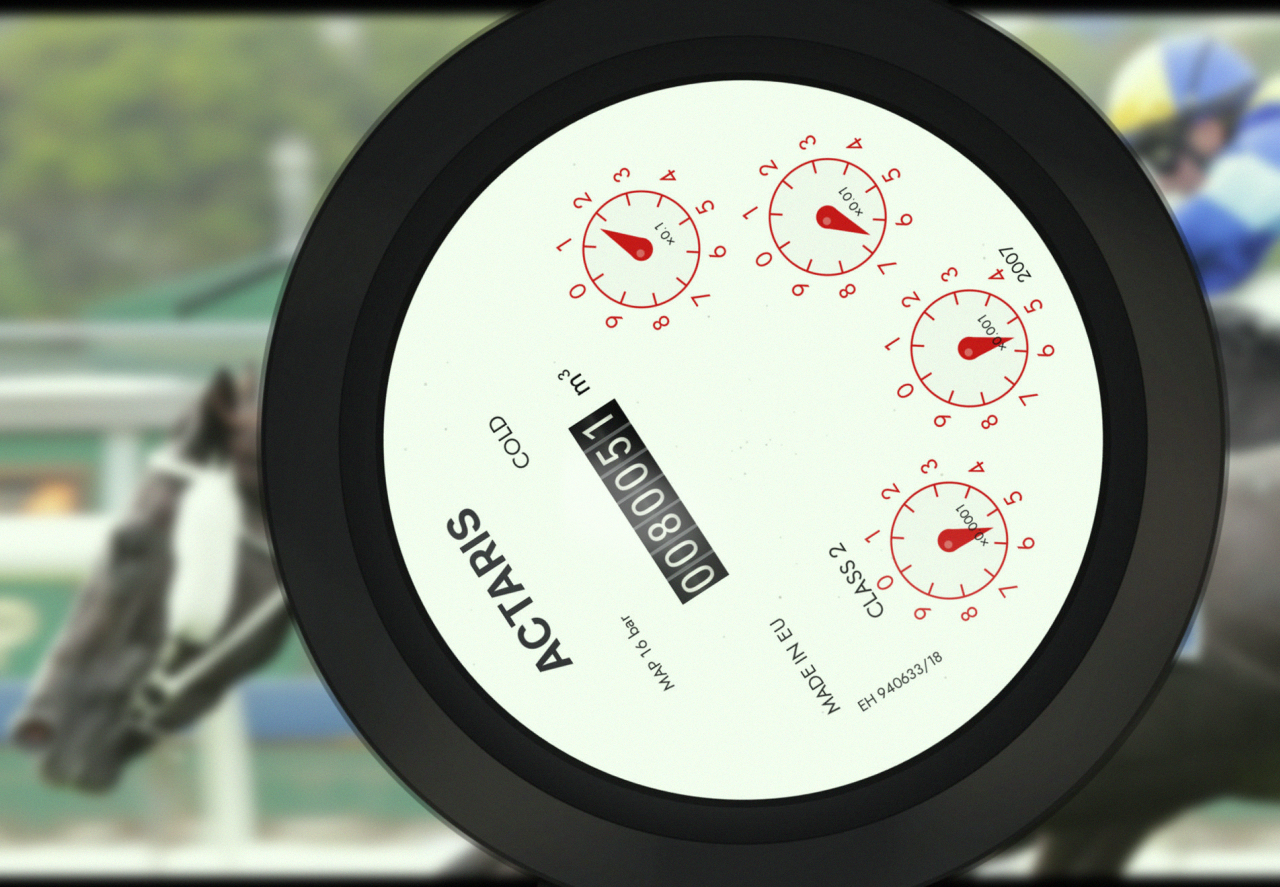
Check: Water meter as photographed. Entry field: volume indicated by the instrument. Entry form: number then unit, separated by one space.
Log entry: 80051.1655 m³
